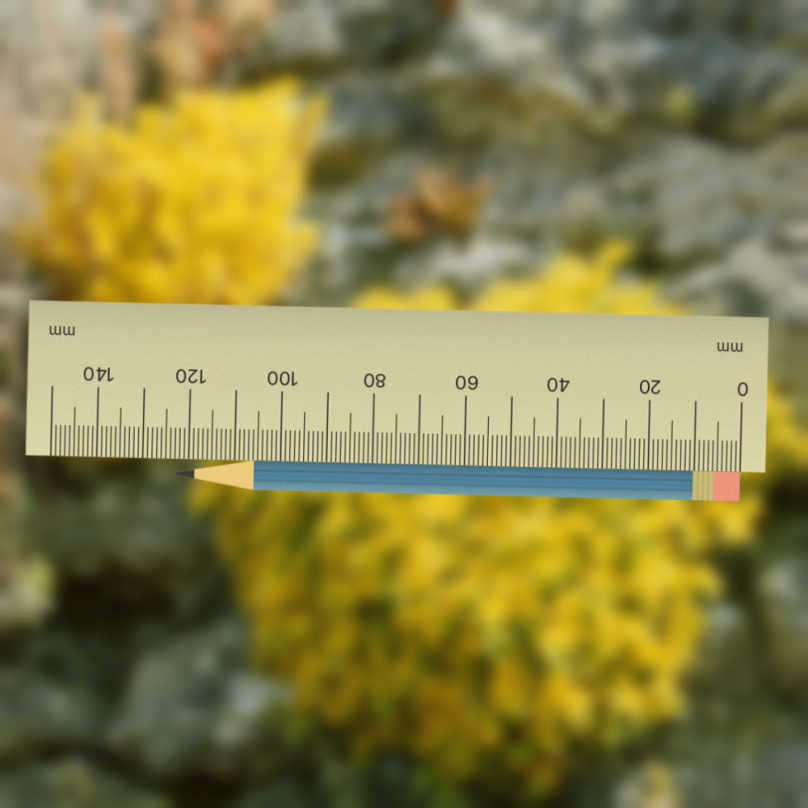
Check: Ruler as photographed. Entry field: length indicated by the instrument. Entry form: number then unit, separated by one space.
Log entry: 123 mm
